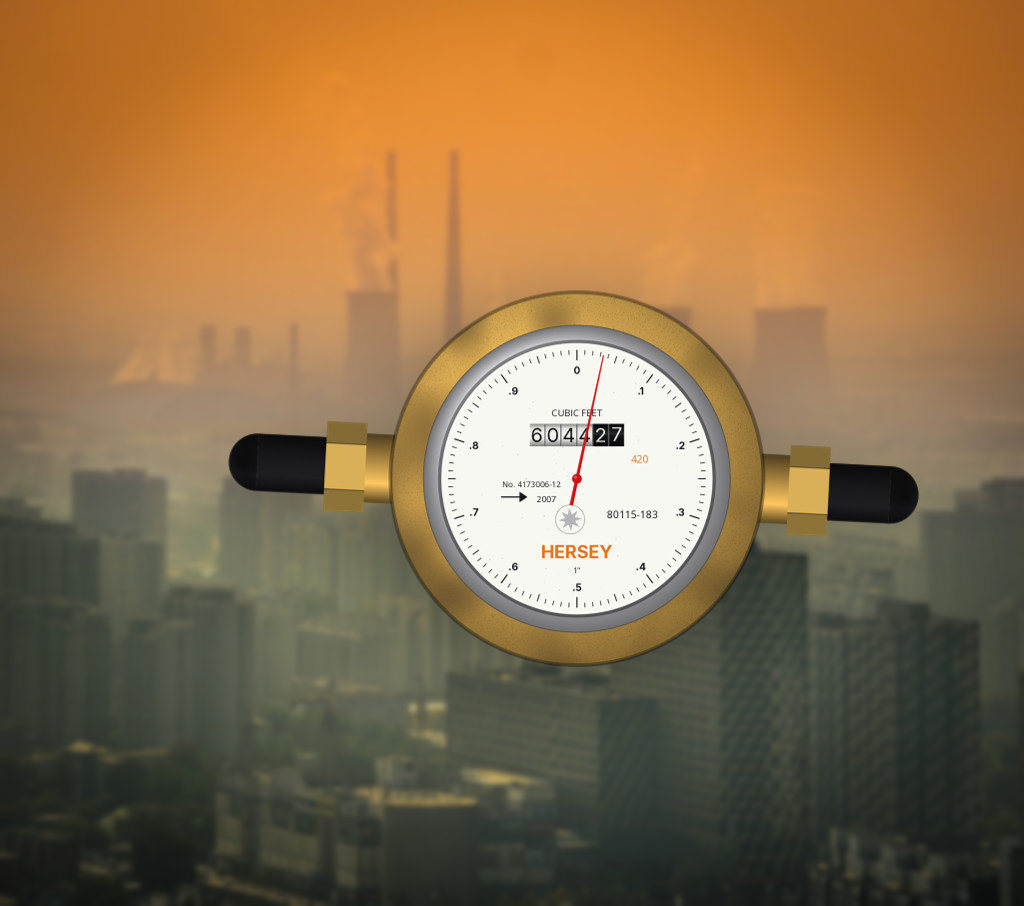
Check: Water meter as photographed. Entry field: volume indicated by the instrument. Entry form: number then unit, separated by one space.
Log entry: 604427.03 ft³
